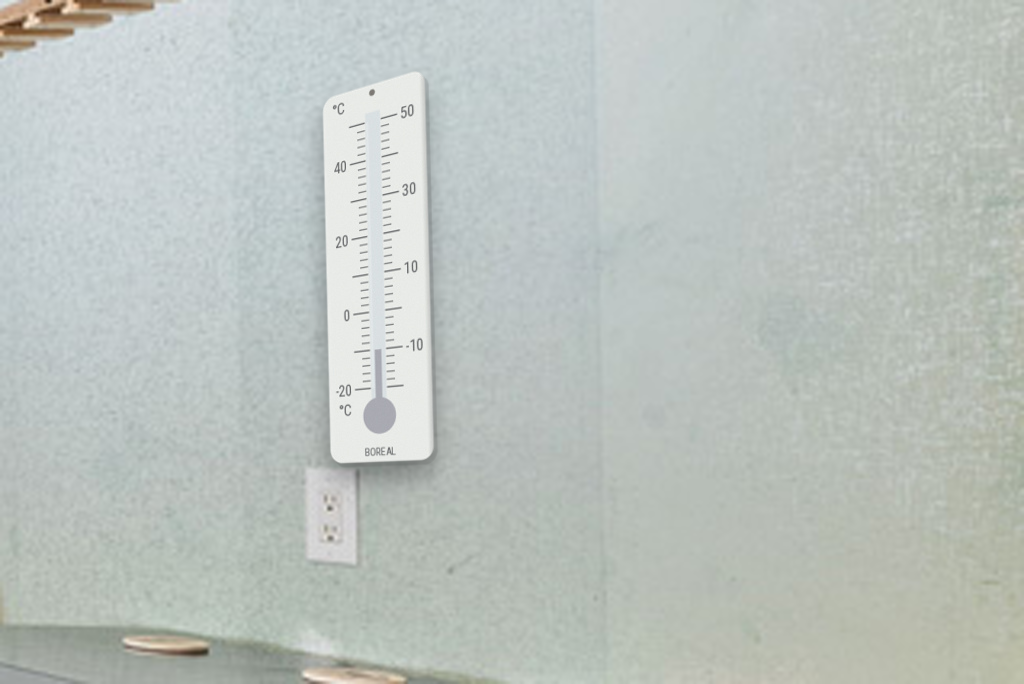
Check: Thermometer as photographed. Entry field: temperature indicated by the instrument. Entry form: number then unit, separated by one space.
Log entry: -10 °C
